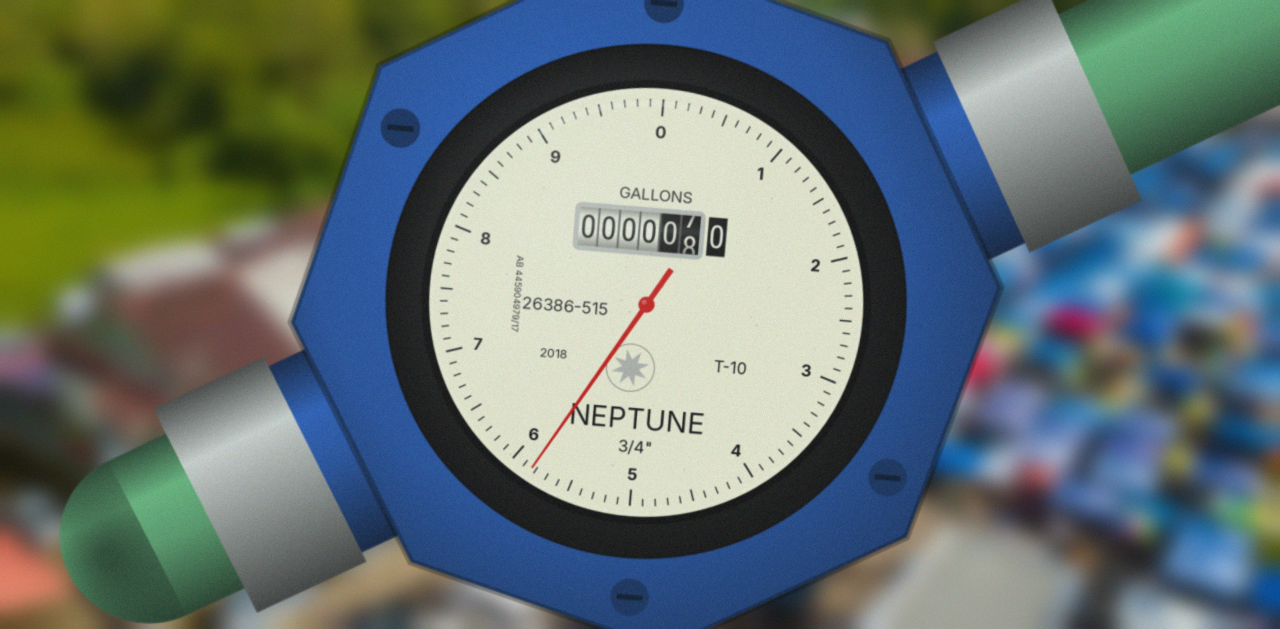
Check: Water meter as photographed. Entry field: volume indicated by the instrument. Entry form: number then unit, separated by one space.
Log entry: 75.8 gal
